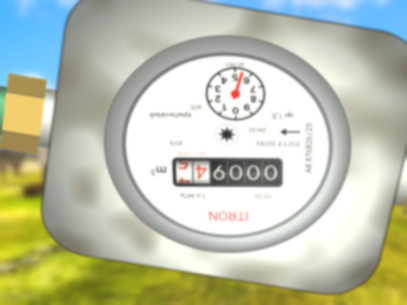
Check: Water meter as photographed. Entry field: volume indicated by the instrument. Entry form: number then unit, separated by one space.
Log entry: 9.445 m³
